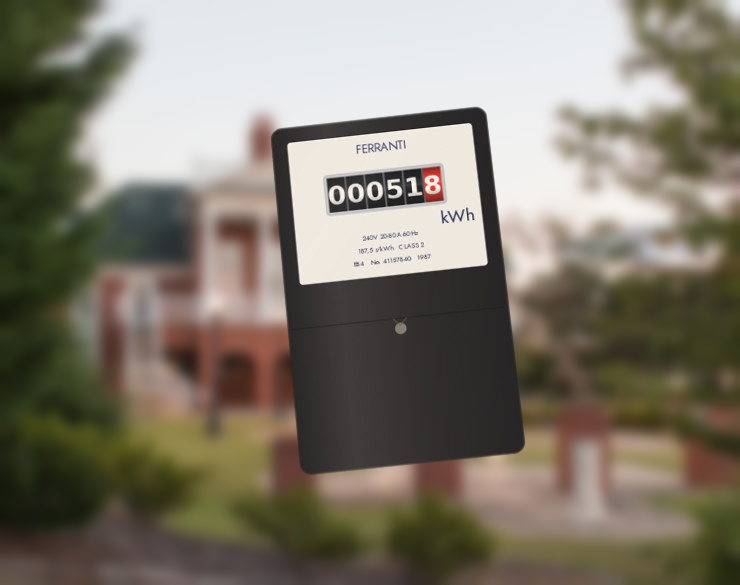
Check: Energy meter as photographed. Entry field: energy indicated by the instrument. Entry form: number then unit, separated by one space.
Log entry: 51.8 kWh
